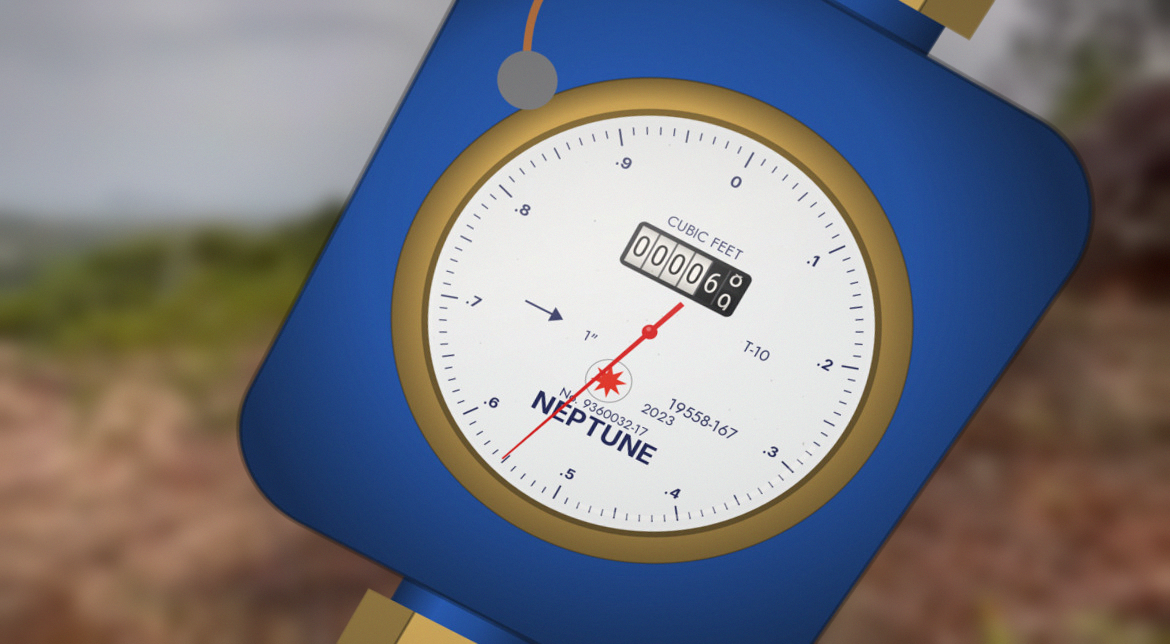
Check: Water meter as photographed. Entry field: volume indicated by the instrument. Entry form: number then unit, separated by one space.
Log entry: 68.55 ft³
